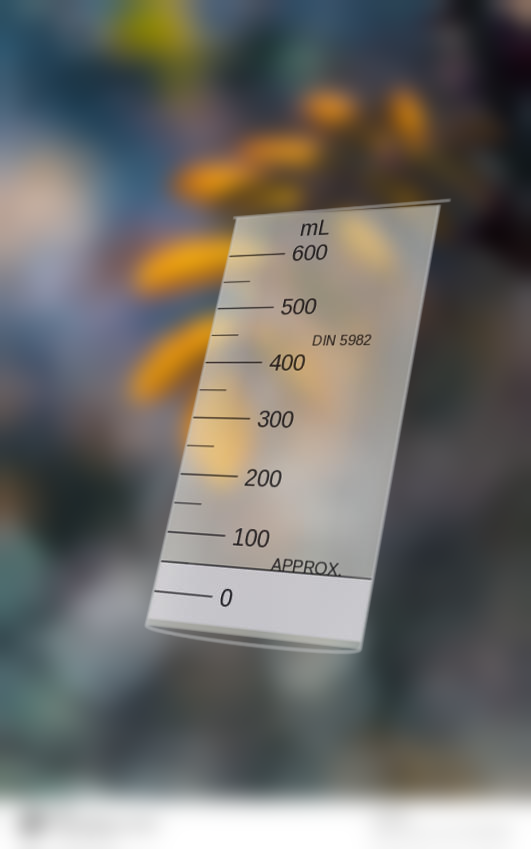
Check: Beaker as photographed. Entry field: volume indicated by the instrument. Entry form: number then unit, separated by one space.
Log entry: 50 mL
